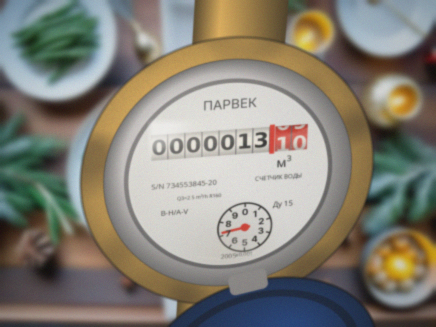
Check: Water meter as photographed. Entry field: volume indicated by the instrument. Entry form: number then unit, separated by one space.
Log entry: 13.097 m³
